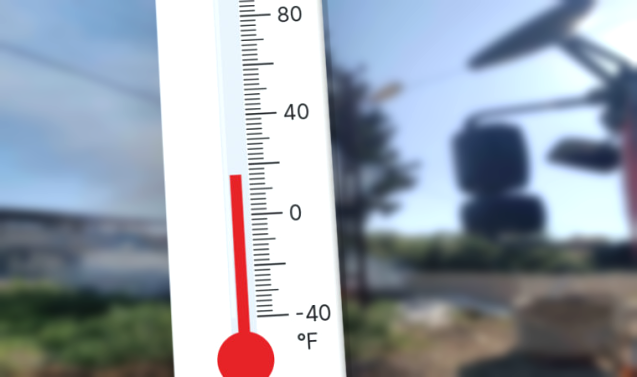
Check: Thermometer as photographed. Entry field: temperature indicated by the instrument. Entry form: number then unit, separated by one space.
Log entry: 16 °F
